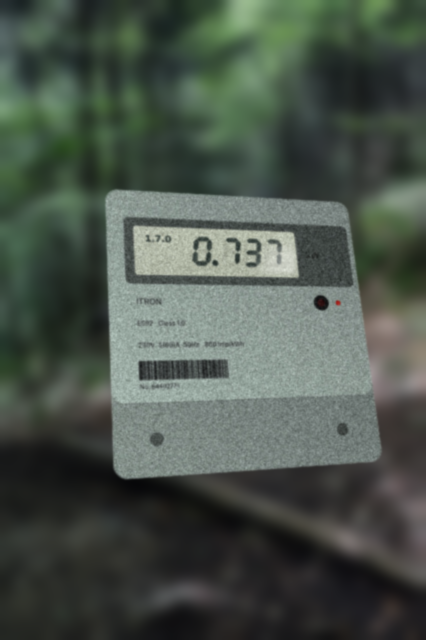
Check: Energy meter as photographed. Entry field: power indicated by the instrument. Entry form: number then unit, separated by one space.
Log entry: 0.737 kW
